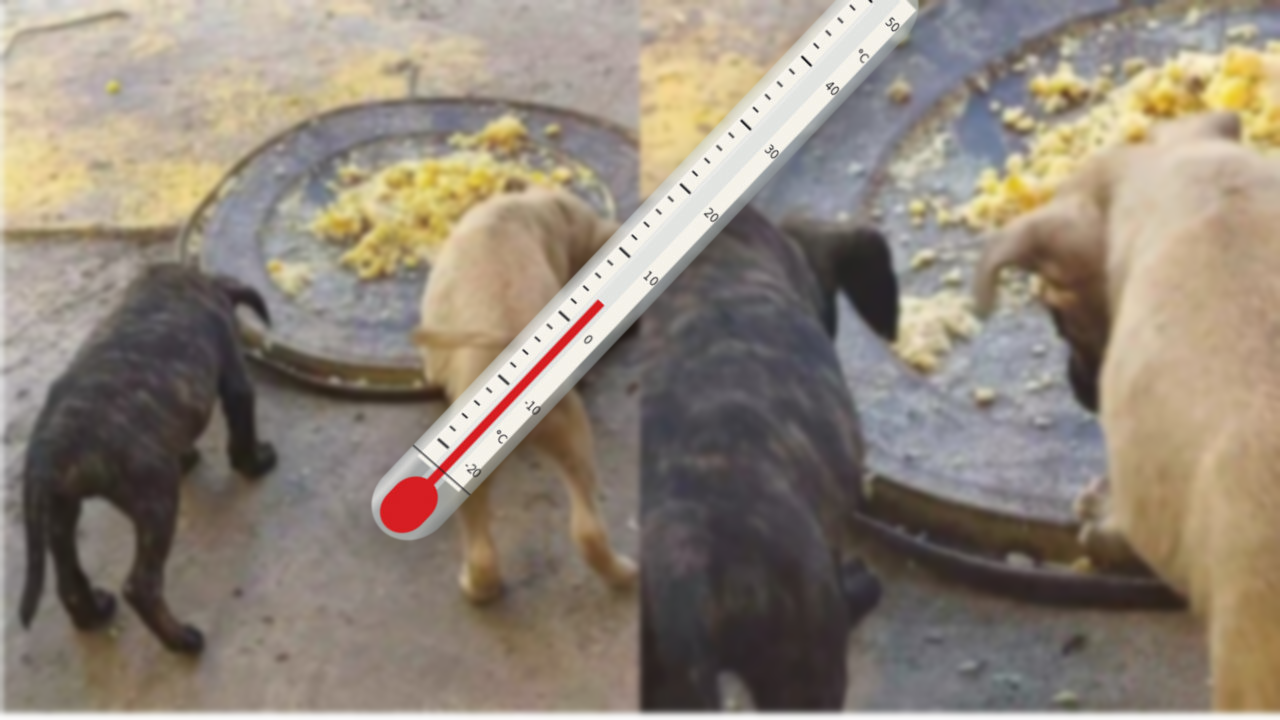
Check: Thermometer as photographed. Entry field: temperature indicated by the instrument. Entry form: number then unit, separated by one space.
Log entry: 4 °C
